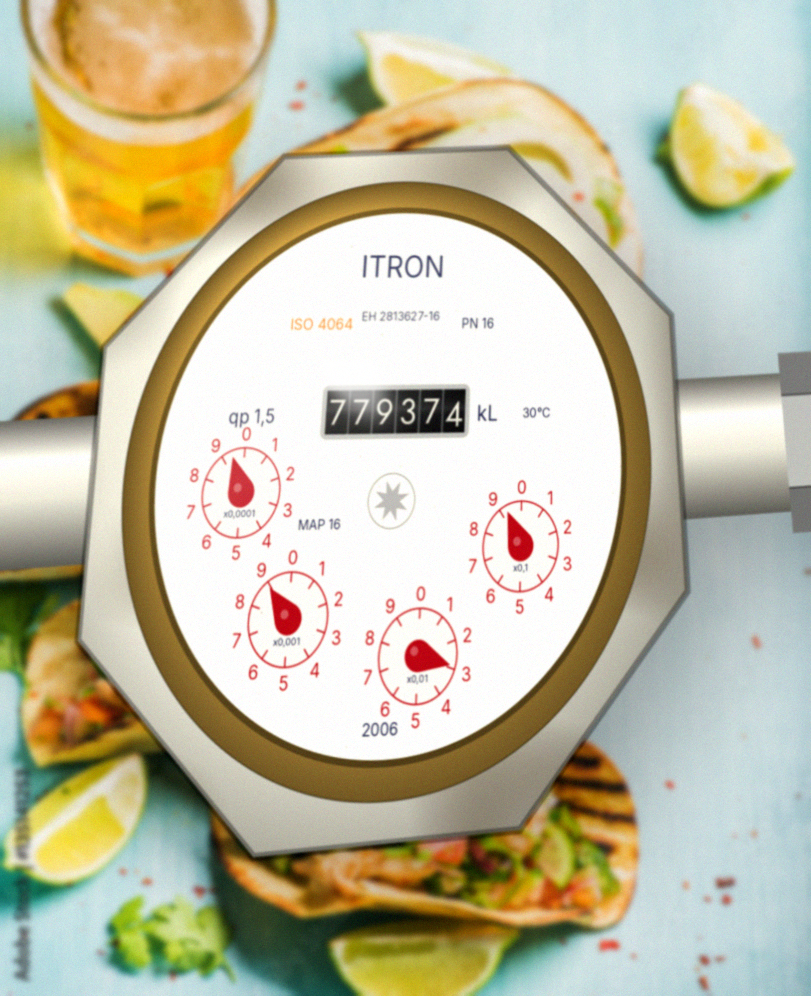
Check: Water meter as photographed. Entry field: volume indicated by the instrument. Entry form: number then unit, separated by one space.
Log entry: 779373.9289 kL
